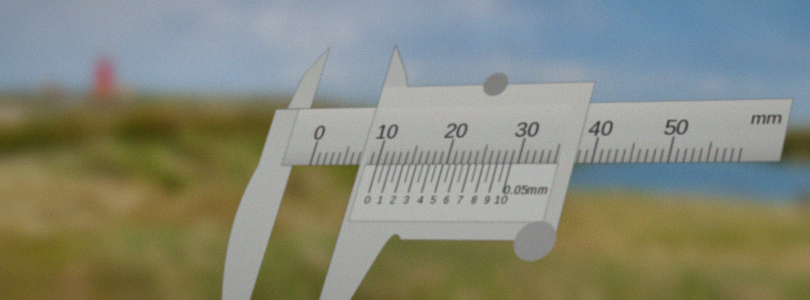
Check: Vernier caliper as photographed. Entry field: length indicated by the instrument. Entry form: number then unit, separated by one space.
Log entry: 10.0 mm
